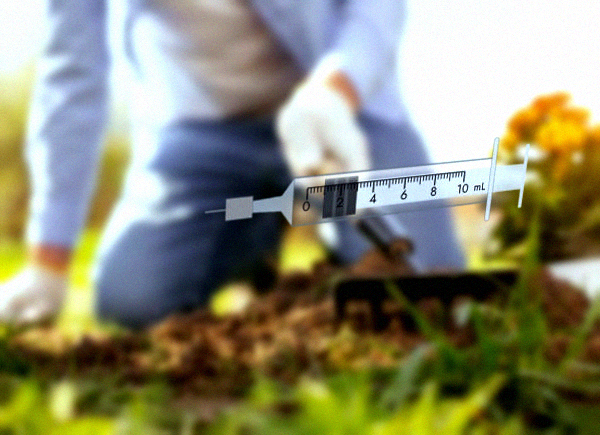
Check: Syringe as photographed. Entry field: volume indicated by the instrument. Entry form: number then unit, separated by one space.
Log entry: 1 mL
